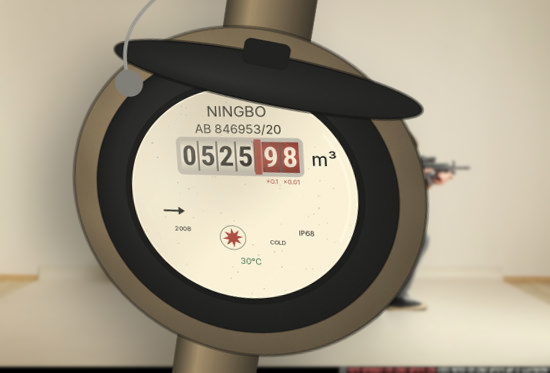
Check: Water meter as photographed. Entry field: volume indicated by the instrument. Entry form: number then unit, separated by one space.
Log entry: 525.98 m³
